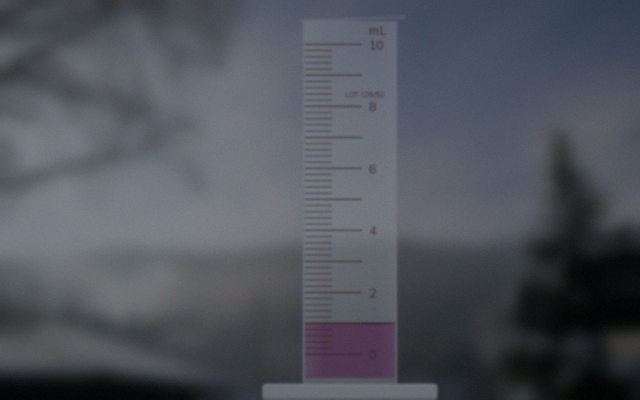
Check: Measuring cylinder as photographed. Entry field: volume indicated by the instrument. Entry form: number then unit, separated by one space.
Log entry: 1 mL
